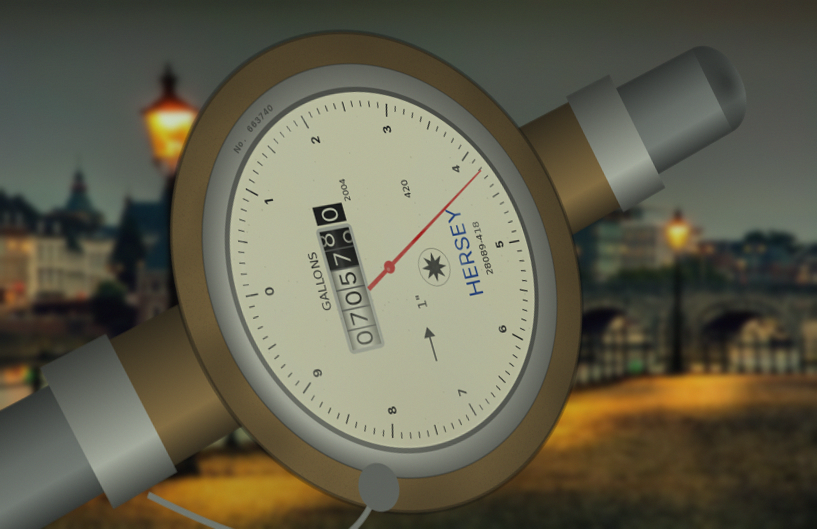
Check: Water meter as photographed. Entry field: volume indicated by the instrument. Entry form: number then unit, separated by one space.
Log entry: 705784.2 gal
